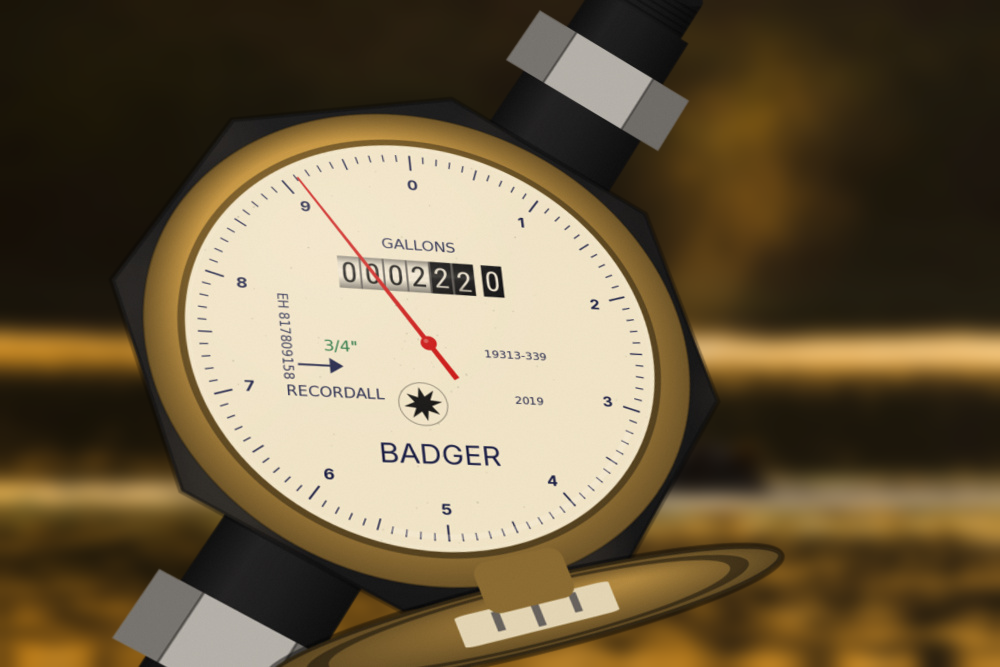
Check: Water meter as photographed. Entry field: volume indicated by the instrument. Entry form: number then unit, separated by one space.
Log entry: 2219.1 gal
